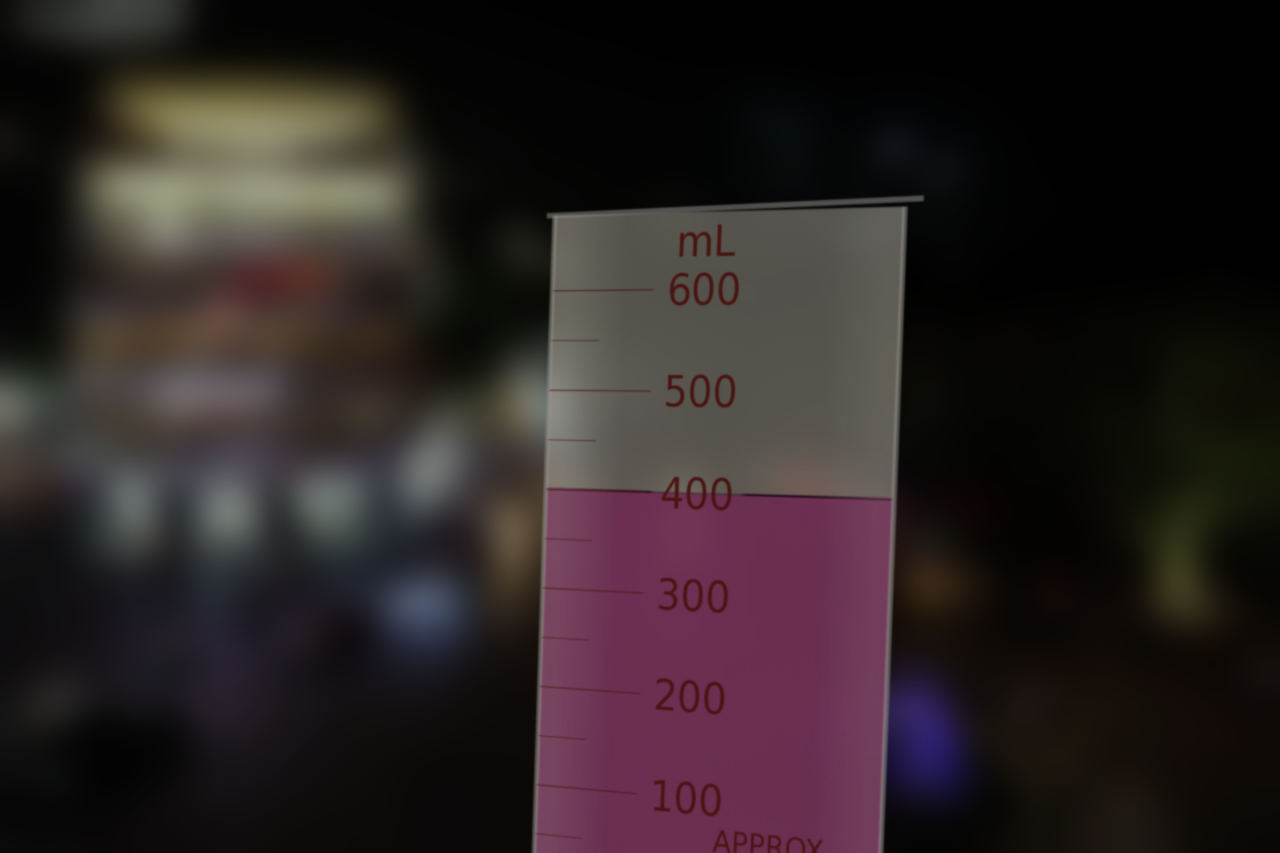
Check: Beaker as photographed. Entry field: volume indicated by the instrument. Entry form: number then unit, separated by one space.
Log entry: 400 mL
